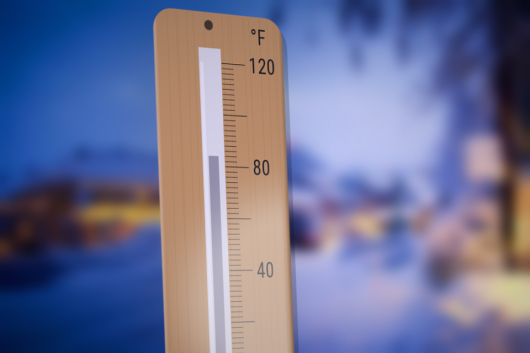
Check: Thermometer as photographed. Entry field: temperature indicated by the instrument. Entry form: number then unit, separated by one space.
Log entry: 84 °F
